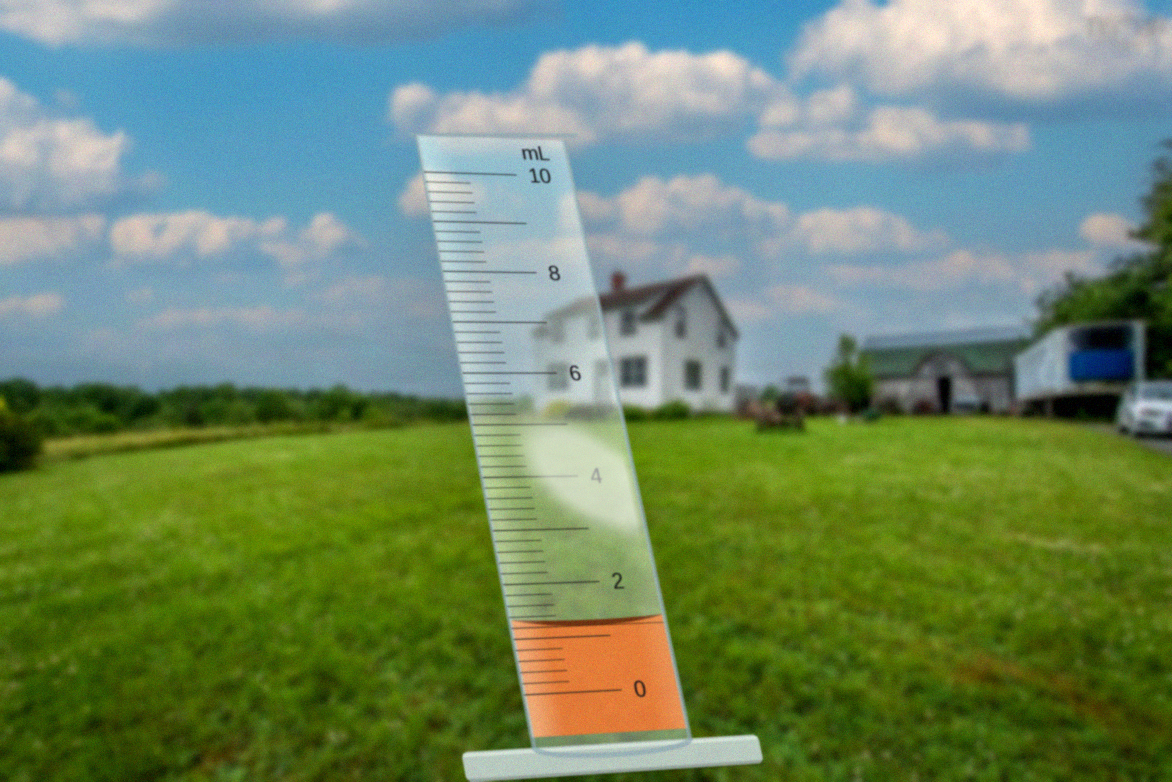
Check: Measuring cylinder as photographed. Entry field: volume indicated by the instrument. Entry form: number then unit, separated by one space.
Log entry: 1.2 mL
